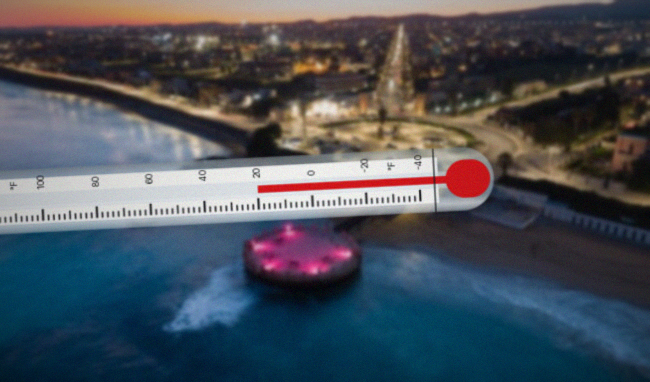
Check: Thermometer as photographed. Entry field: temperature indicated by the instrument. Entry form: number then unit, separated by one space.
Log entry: 20 °F
